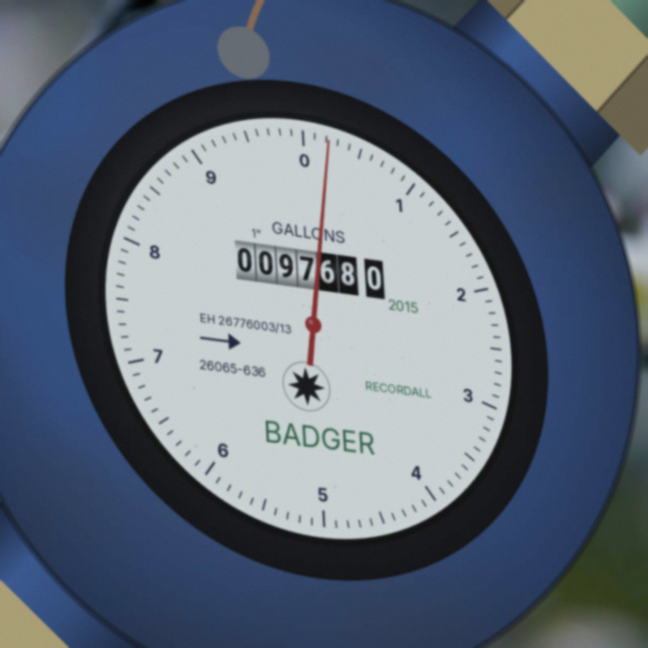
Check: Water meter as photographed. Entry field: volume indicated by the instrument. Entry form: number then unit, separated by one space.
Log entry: 97680.2 gal
